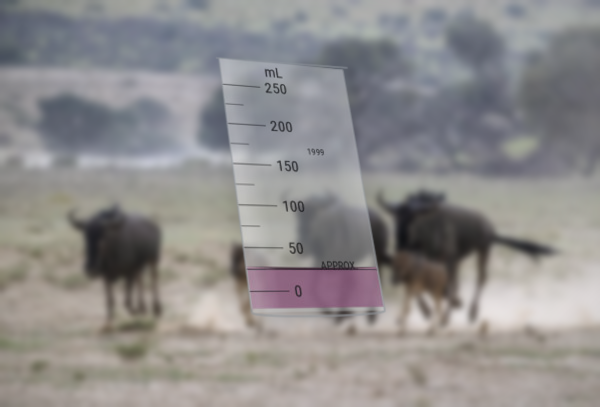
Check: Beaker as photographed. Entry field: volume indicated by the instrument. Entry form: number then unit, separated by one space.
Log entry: 25 mL
